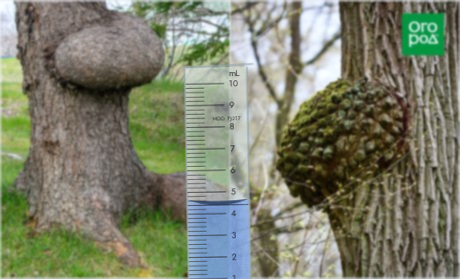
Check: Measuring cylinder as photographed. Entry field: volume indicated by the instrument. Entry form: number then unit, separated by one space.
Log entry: 4.4 mL
